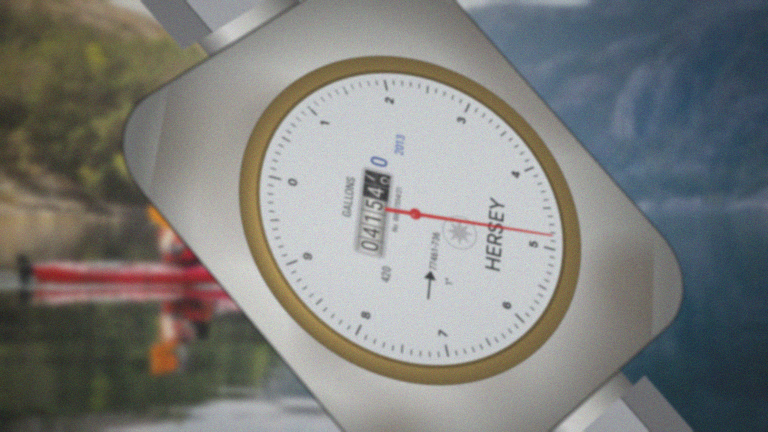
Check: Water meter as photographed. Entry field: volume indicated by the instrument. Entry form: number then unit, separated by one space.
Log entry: 415474.8 gal
